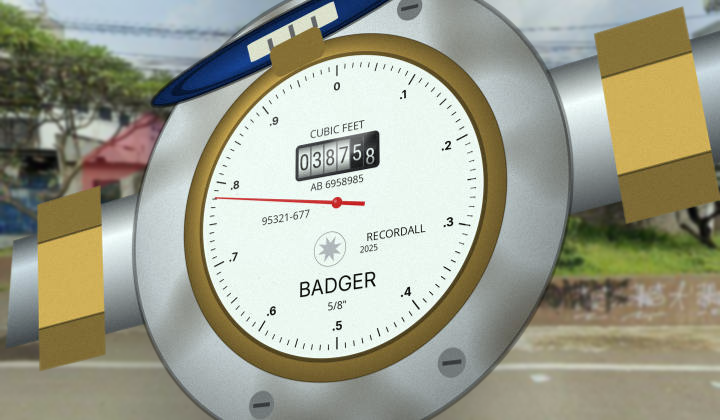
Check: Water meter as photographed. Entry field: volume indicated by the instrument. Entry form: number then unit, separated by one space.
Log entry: 38757.78 ft³
